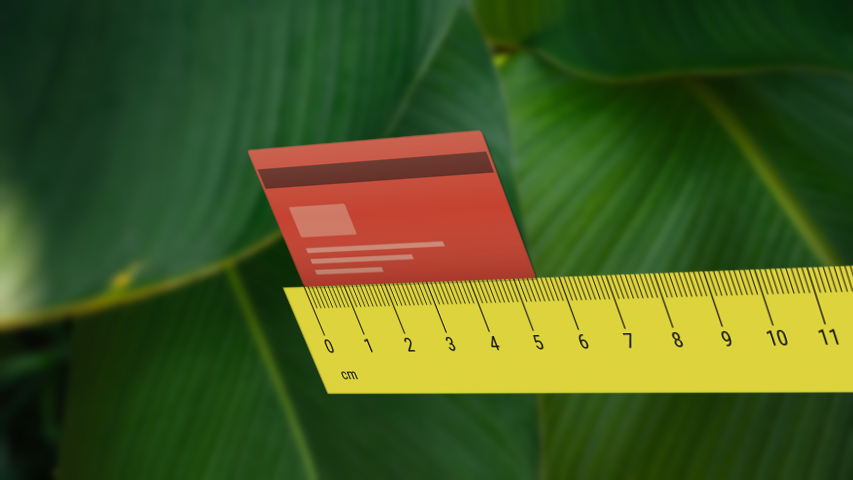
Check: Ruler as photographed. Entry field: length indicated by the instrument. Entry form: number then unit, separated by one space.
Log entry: 5.5 cm
